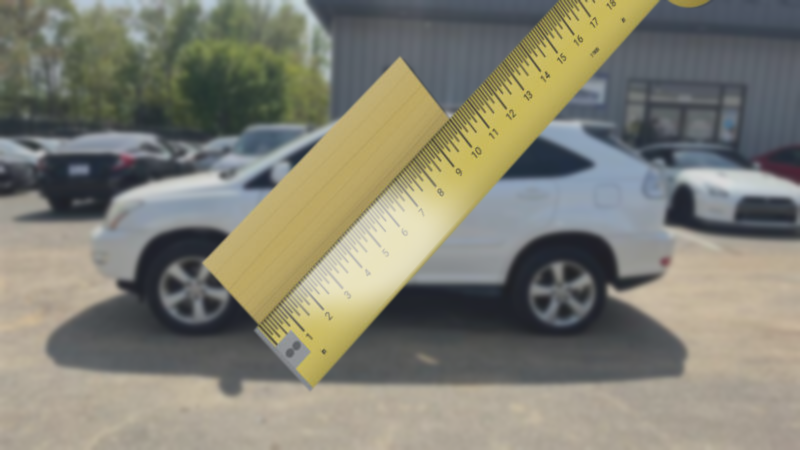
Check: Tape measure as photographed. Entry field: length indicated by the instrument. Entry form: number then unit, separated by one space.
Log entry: 10 in
